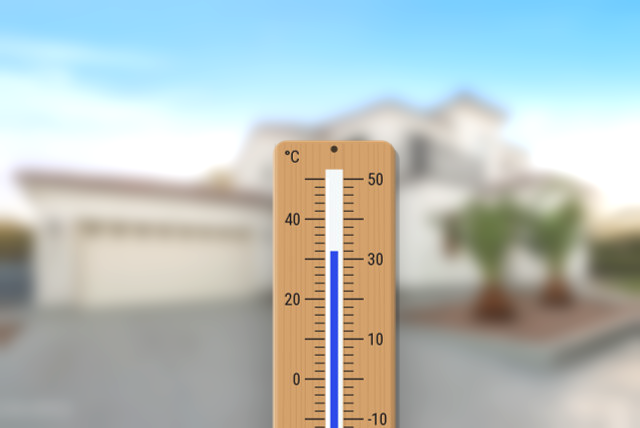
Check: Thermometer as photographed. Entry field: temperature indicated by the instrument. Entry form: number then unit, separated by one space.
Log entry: 32 °C
